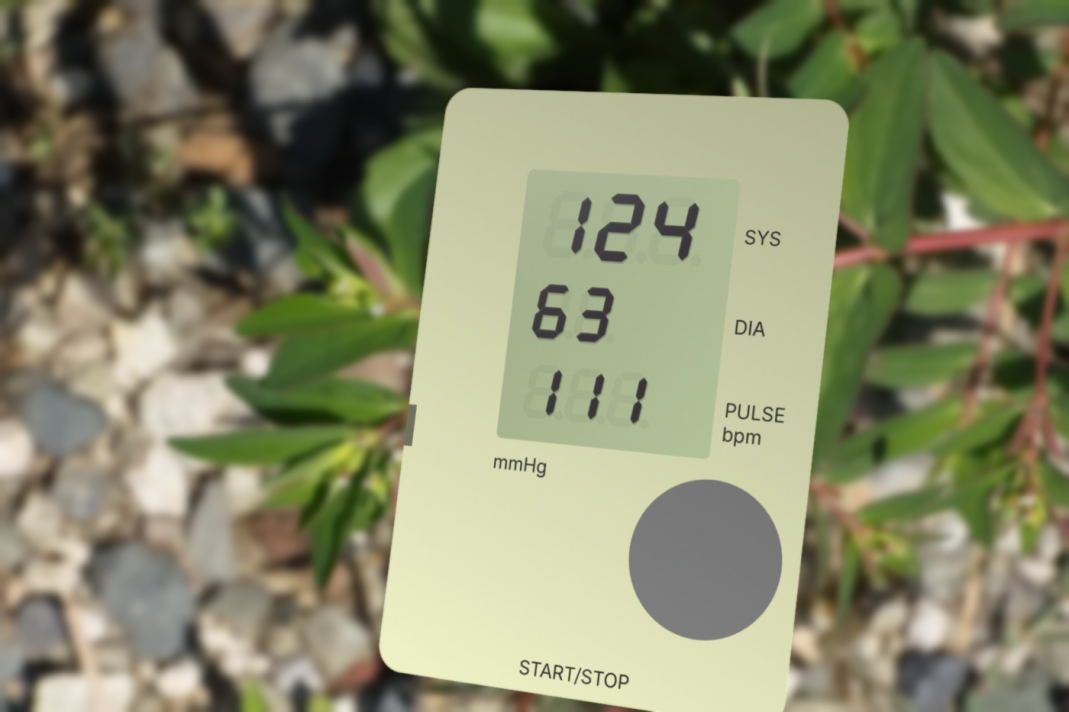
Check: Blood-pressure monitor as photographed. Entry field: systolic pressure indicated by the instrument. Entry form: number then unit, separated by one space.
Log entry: 124 mmHg
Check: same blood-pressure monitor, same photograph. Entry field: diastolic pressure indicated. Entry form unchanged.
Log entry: 63 mmHg
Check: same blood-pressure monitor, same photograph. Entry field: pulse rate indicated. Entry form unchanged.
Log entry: 111 bpm
